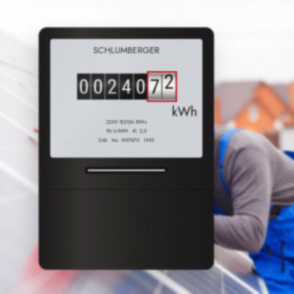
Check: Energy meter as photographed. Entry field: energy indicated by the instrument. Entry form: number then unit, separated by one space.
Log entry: 240.72 kWh
